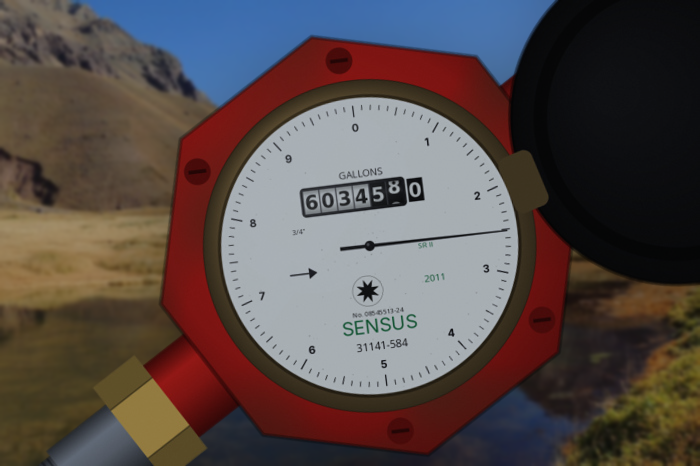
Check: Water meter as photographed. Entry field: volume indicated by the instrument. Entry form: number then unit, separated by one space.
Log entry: 6034582.5 gal
